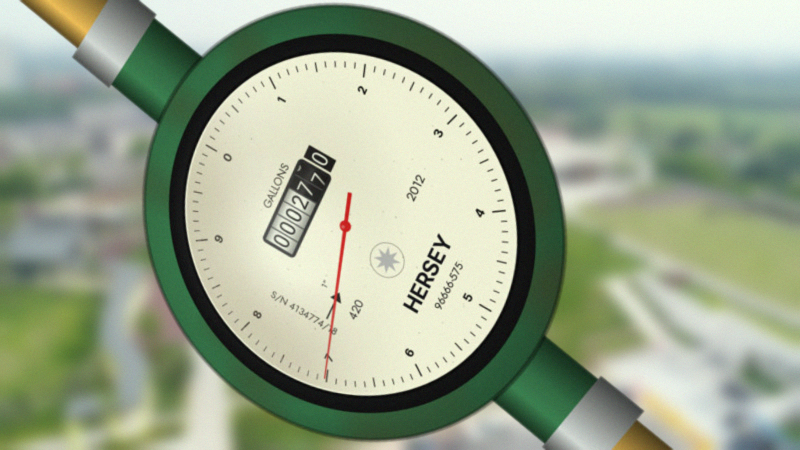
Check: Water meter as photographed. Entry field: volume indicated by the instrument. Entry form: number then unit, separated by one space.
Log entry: 2767.0 gal
